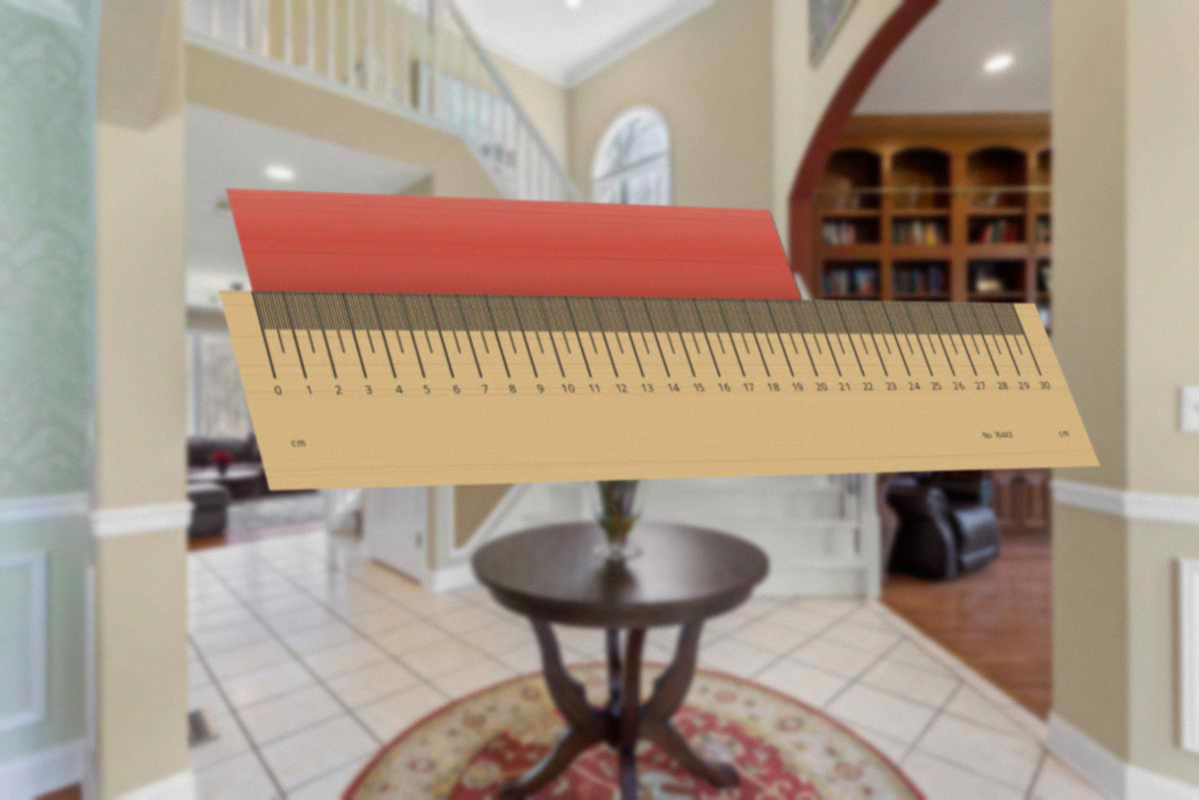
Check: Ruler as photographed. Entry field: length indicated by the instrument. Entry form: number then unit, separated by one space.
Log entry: 20.5 cm
